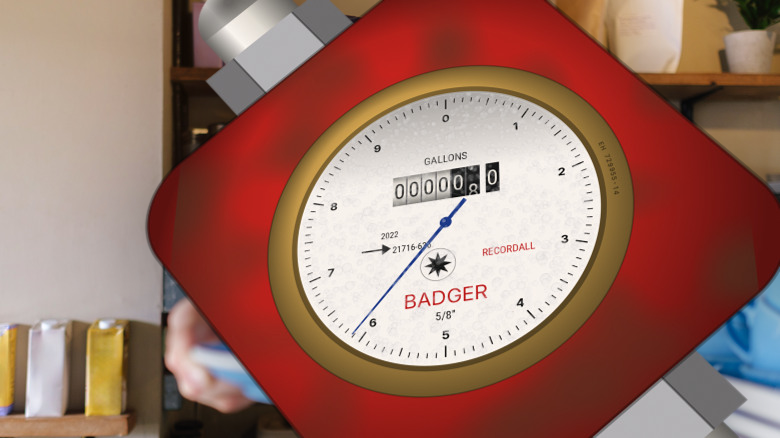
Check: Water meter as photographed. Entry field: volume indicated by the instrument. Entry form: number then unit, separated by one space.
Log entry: 76.1 gal
